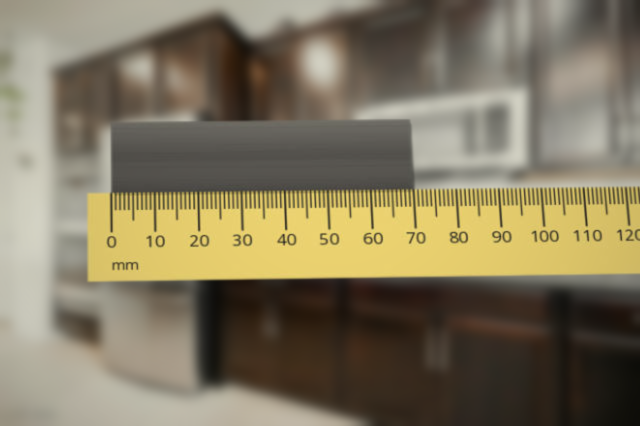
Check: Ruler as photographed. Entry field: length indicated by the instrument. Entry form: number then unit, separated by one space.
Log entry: 70 mm
